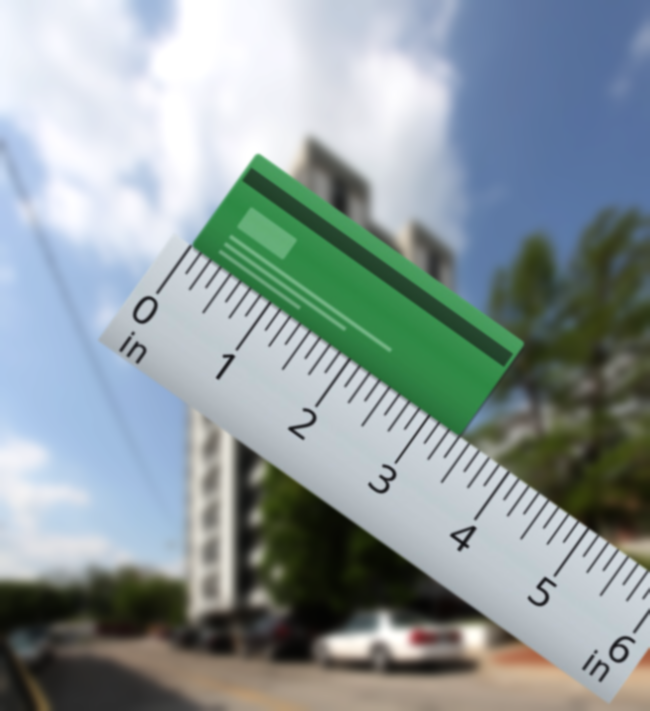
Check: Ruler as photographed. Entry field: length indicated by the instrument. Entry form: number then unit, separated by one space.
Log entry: 3.375 in
